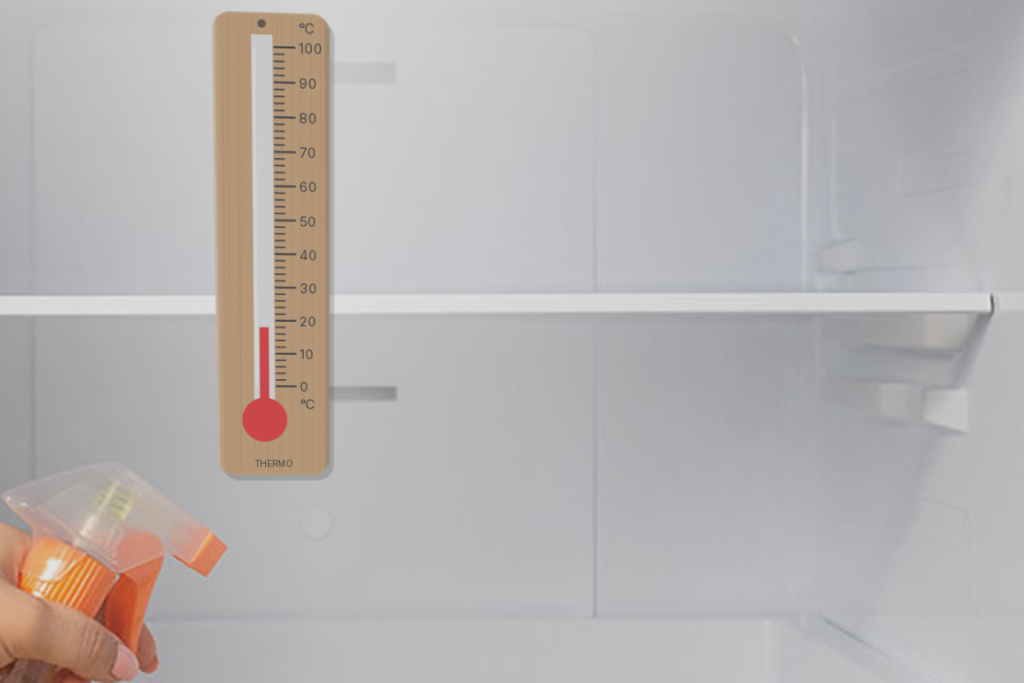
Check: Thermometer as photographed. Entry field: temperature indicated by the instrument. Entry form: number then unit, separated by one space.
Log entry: 18 °C
